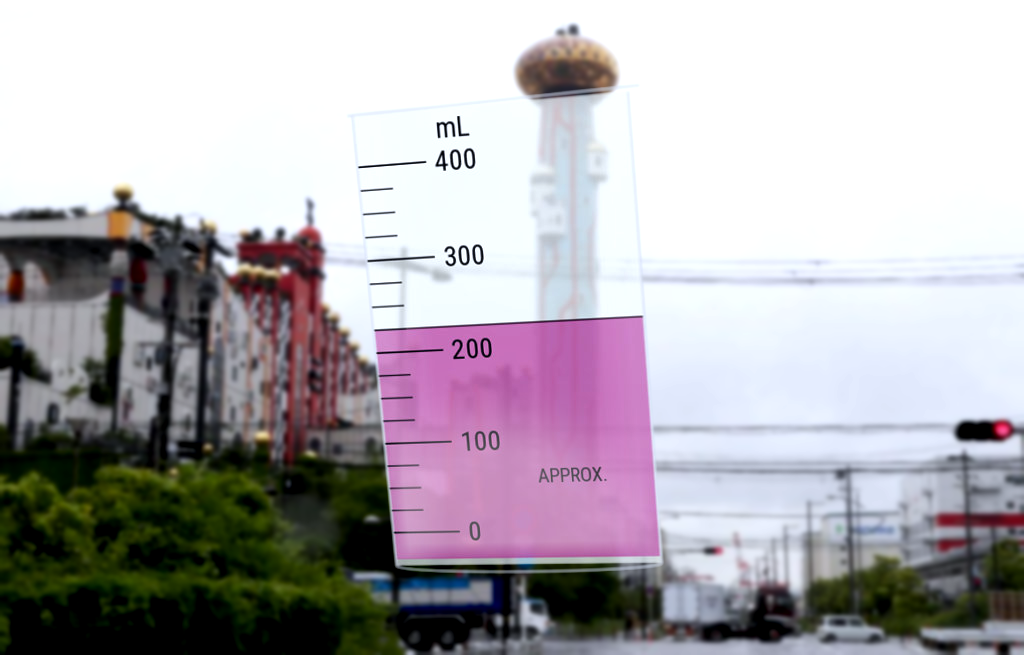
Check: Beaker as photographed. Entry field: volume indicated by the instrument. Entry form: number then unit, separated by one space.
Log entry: 225 mL
